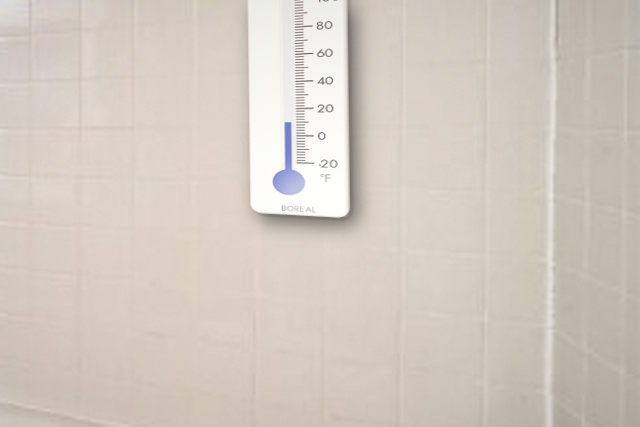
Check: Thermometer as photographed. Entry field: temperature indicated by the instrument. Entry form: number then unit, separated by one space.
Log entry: 10 °F
